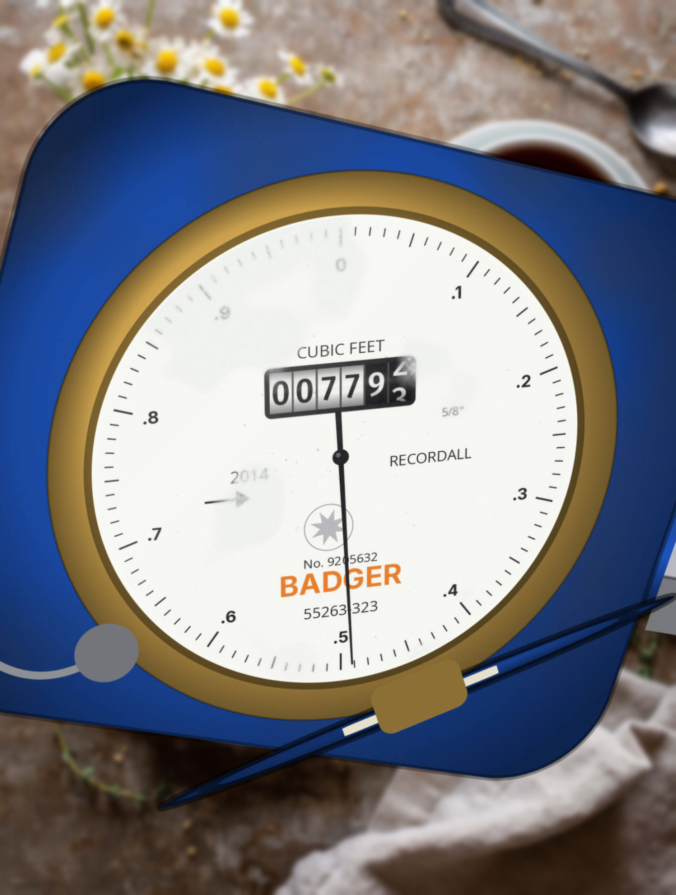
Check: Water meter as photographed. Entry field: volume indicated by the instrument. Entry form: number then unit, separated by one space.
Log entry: 7792.49 ft³
